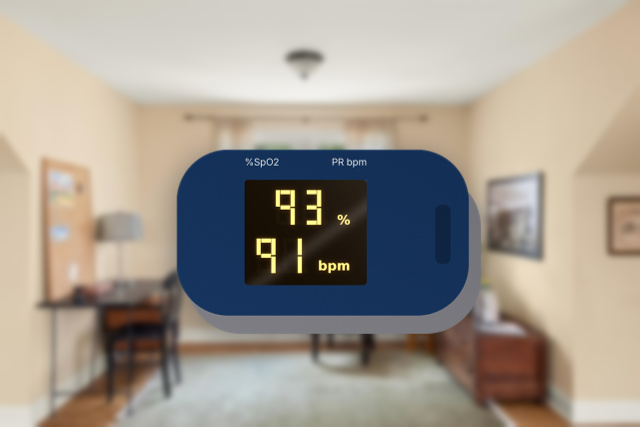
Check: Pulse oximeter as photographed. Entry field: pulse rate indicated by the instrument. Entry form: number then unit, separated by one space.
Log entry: 91 bpm
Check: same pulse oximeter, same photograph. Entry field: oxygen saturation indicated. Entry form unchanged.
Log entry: 93 %
